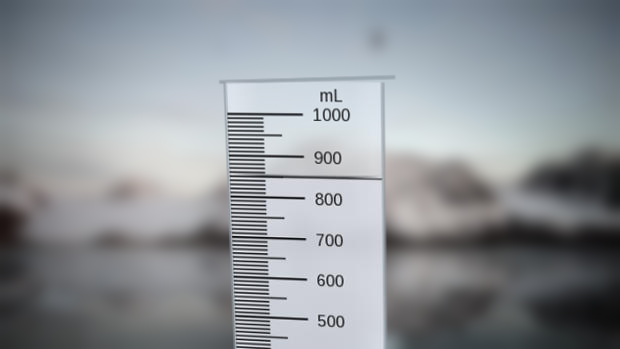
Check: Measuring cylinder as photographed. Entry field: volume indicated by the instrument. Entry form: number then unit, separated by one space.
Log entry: 850 mL
